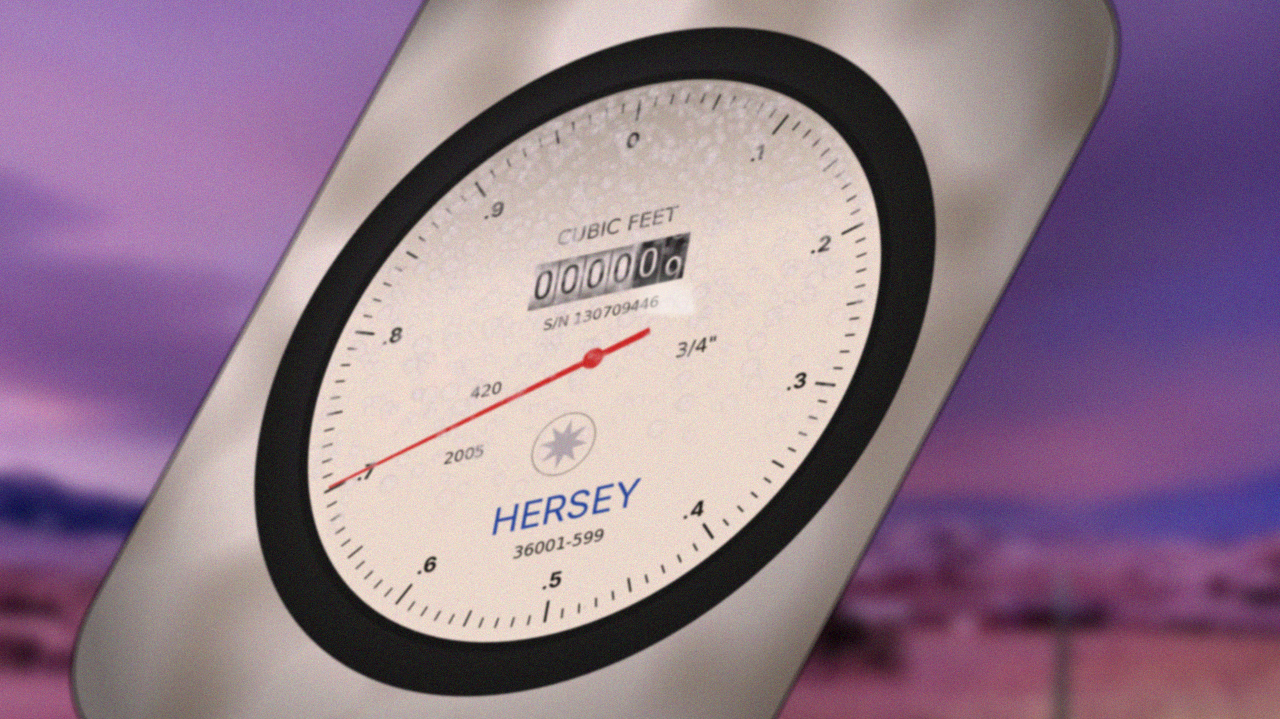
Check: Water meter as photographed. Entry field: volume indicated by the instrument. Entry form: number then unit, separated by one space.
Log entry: 8.70 ft³
